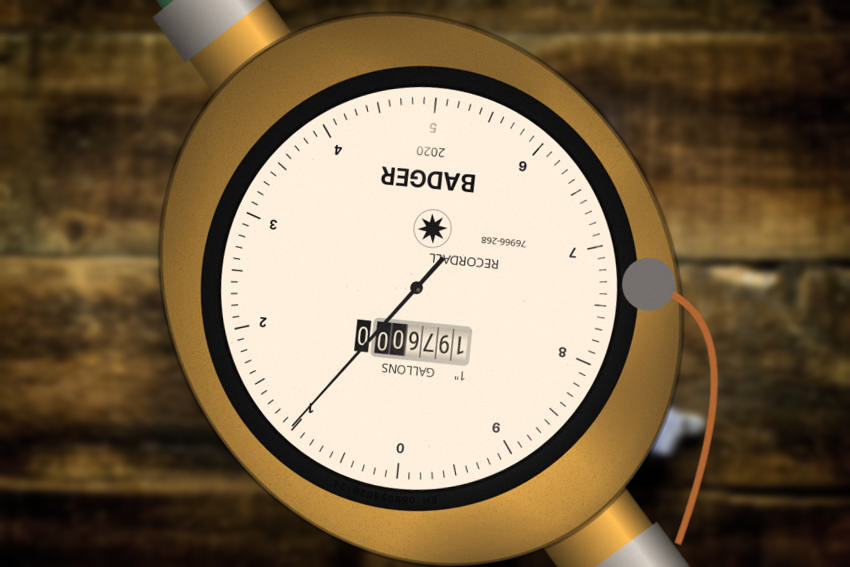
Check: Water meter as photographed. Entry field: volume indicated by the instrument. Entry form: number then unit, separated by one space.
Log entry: 1976001.0 gal
